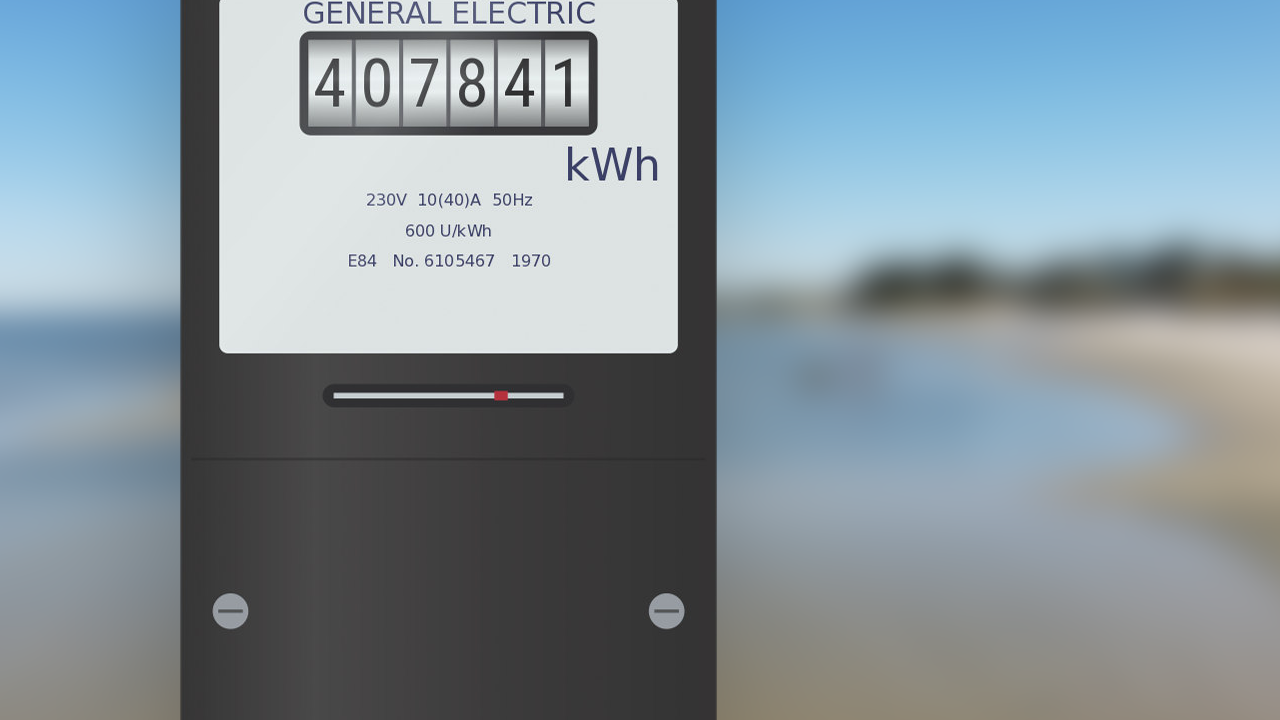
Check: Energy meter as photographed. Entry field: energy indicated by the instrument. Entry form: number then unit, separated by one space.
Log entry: 407841 kWh
